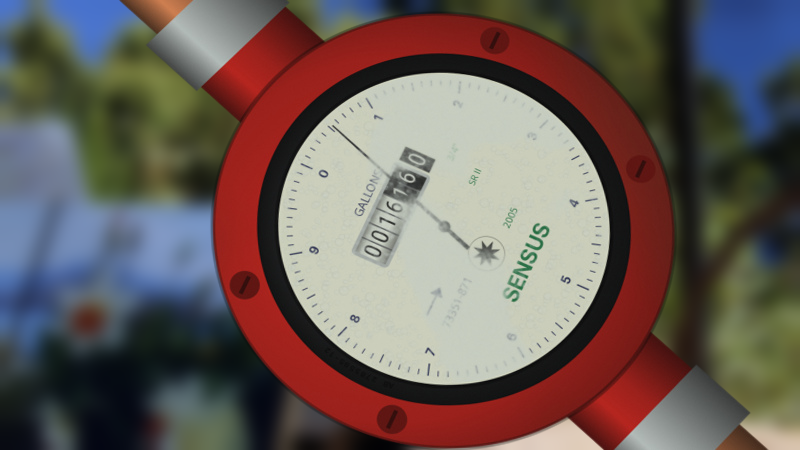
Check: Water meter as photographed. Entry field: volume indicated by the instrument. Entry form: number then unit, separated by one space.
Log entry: 16160.5 gal
